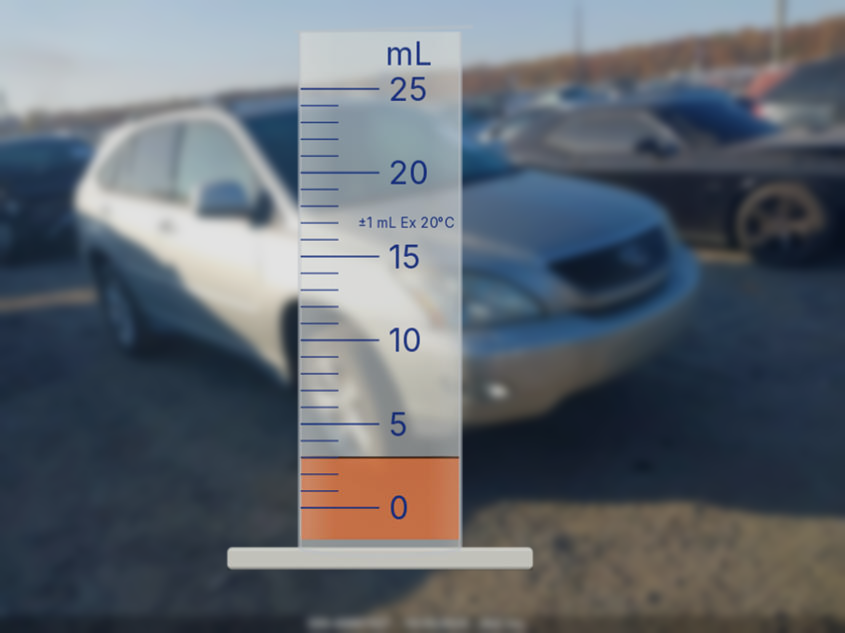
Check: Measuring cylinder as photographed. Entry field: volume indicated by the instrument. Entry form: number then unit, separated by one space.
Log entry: 3 mL
